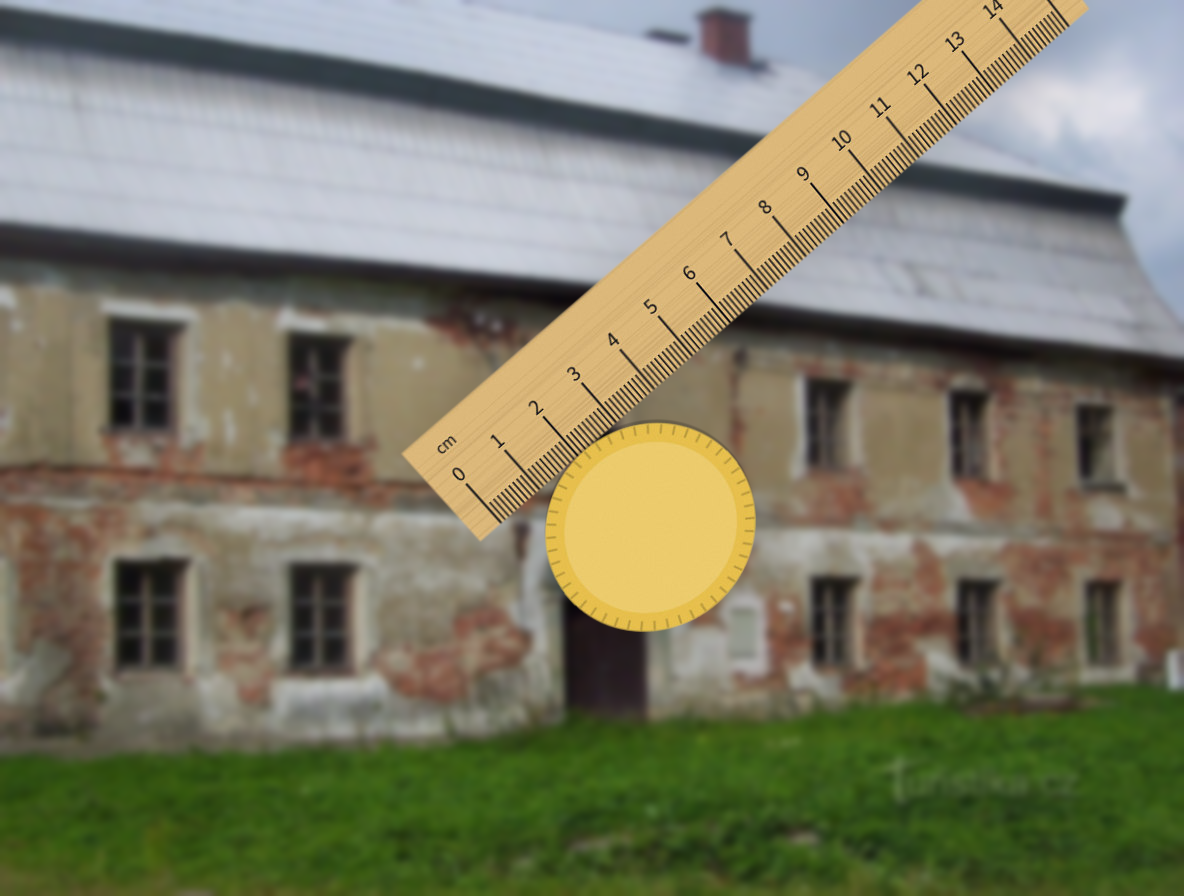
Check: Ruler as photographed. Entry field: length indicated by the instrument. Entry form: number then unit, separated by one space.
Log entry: 4.3 cm
